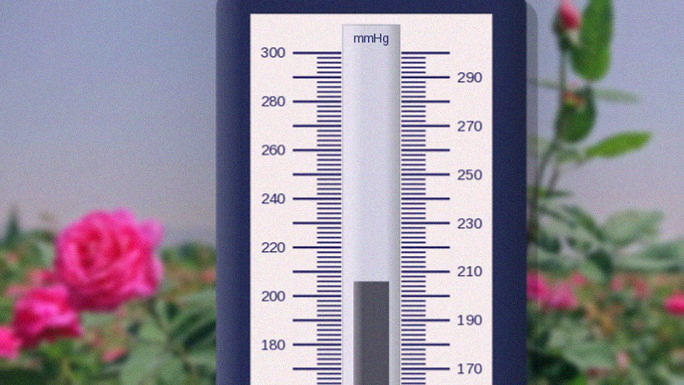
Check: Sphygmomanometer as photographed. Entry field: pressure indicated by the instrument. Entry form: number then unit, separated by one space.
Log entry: 206 mmHg
